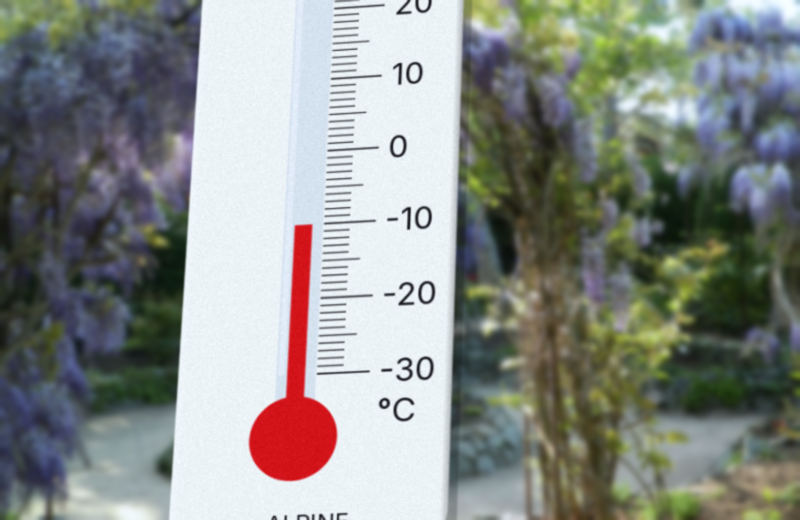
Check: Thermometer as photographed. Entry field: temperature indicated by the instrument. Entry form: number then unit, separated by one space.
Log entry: -10 °C
